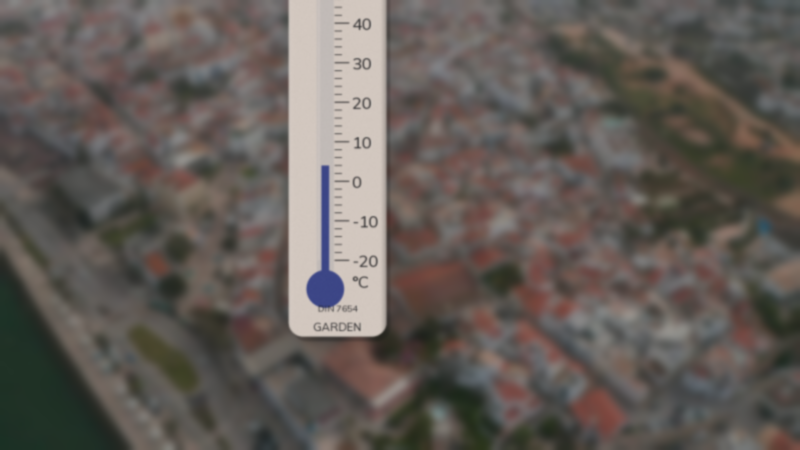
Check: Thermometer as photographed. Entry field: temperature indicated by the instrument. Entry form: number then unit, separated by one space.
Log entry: 4 °C
